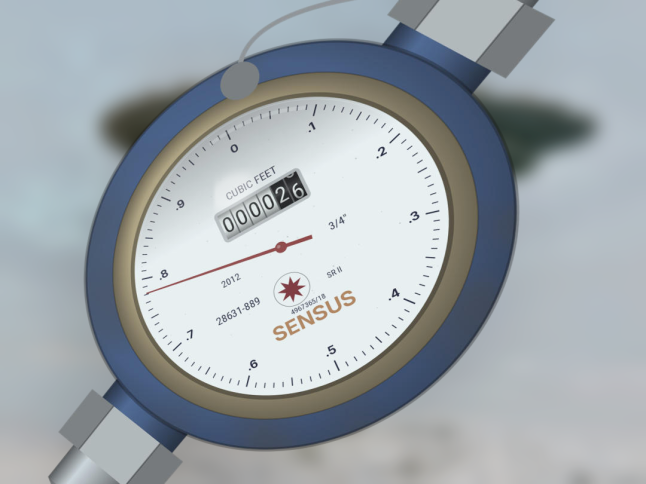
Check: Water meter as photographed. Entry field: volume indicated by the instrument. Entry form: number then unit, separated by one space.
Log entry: 25.78 ft³
